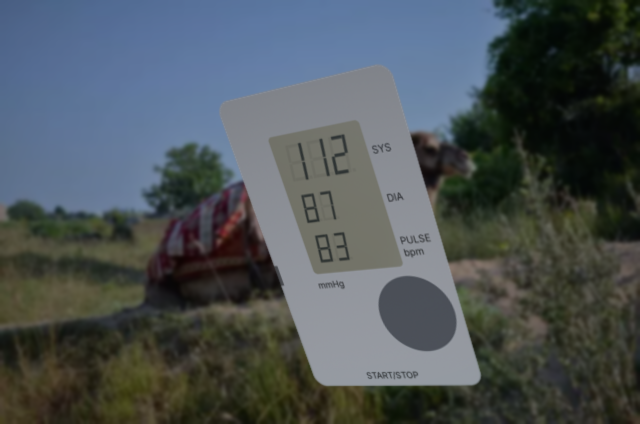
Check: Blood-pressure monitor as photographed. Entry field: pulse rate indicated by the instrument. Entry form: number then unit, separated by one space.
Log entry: 83 bpm
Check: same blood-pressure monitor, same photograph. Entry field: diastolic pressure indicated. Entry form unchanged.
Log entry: 87 mmHg
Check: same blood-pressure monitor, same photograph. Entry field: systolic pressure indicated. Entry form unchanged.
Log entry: 112 mmHg
